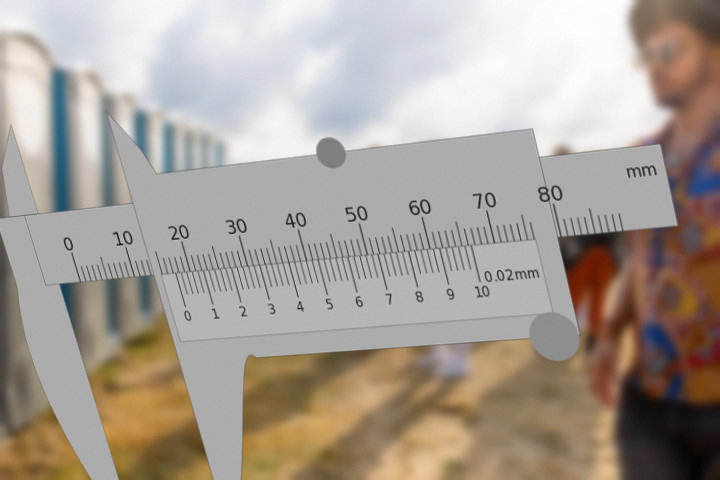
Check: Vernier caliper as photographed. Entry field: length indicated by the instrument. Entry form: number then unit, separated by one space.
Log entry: 17.4 mm
